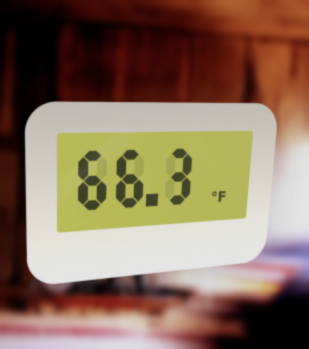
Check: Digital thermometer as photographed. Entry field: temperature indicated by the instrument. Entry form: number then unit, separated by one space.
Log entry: 66.3 °F
